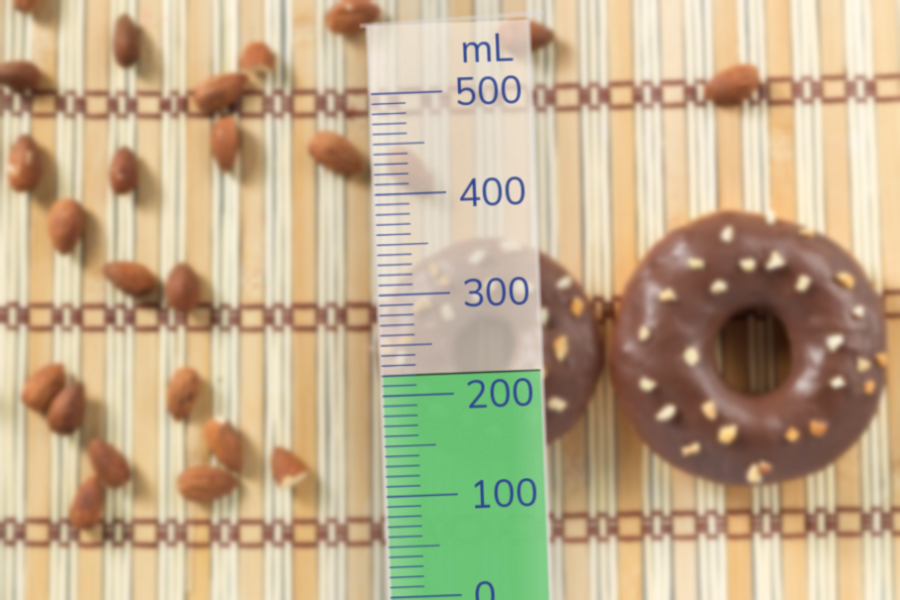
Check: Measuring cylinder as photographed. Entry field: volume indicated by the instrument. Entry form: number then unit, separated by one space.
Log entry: 220 mL
